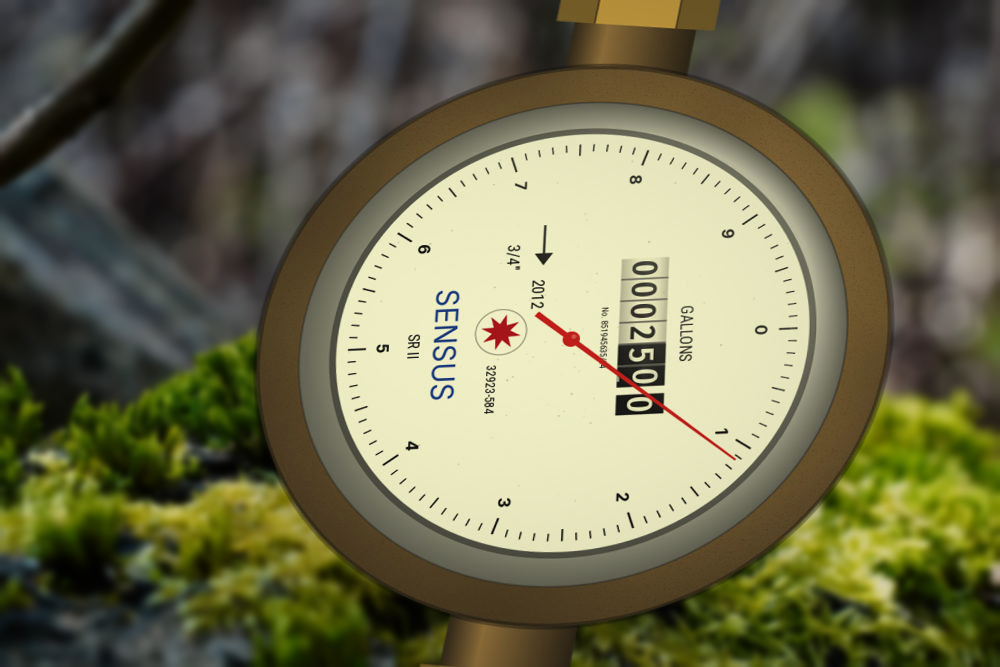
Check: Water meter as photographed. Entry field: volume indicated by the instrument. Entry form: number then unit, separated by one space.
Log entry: 2501.1 gal
